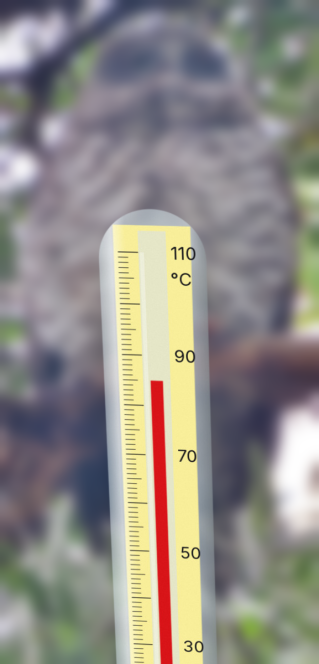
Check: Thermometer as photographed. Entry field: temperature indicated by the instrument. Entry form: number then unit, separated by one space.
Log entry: 85 °C
